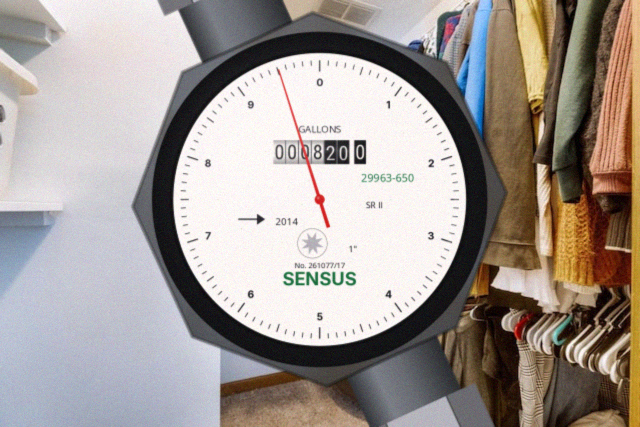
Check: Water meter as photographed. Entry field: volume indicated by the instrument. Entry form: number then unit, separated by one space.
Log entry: 8199.5 gal
